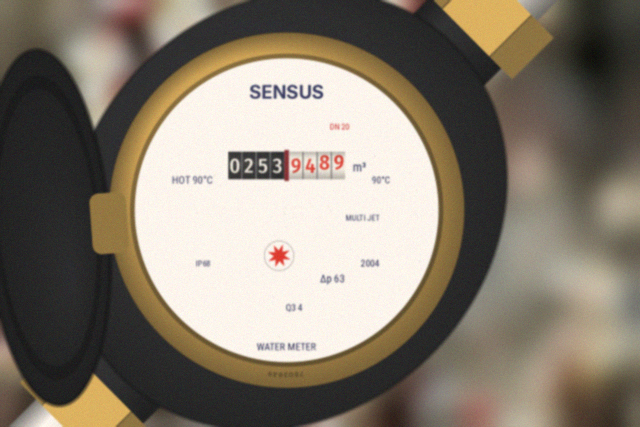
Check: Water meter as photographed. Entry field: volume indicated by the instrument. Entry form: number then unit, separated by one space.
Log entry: 253.9489 m³
